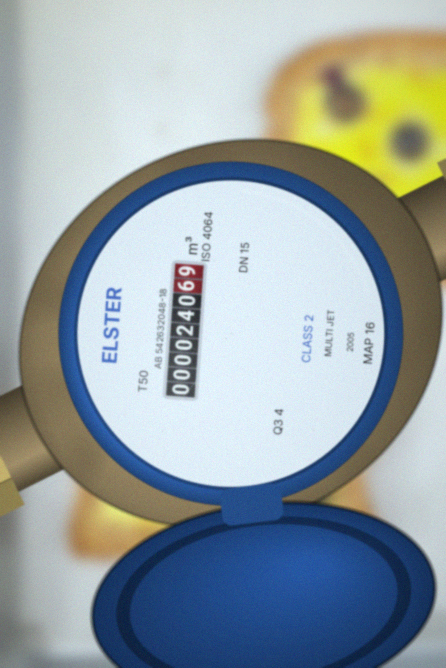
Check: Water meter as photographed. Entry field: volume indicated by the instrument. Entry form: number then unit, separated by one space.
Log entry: 240.69 m³
